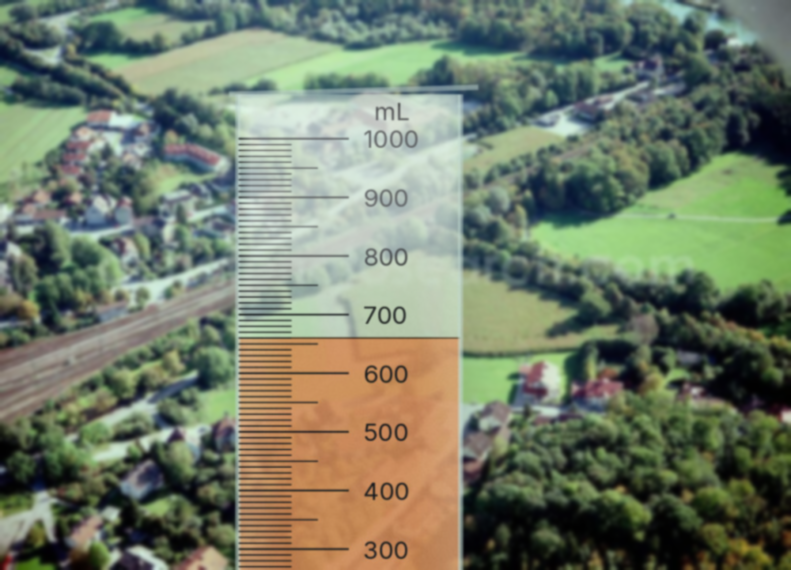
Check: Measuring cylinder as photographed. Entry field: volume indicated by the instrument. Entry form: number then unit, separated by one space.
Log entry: 660 mL
